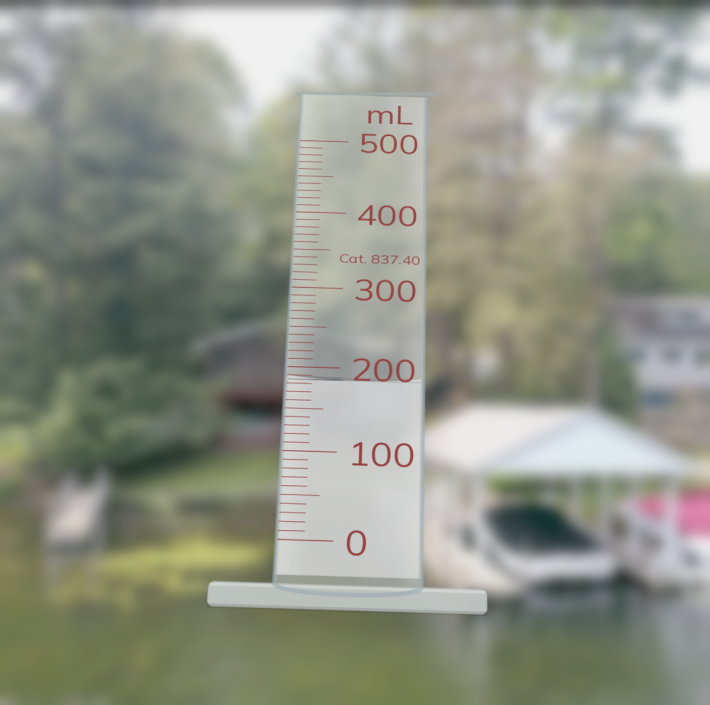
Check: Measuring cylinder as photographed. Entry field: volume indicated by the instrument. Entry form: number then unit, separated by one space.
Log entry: 185 mL
